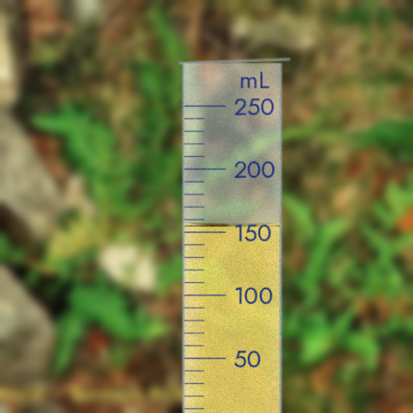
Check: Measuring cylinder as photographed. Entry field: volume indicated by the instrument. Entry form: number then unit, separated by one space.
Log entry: 155 mL
